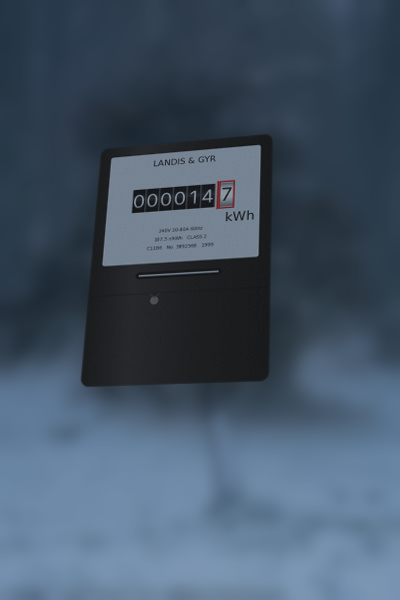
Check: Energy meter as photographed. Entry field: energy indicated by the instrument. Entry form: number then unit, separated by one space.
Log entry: 14.7 kWh
